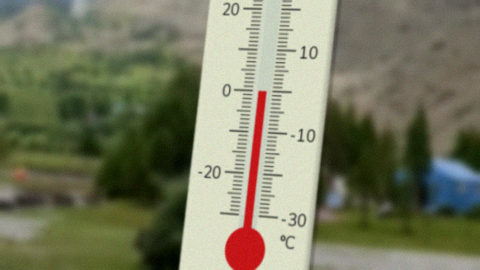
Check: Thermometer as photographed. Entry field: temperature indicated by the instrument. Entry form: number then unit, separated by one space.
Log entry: 0 °C
